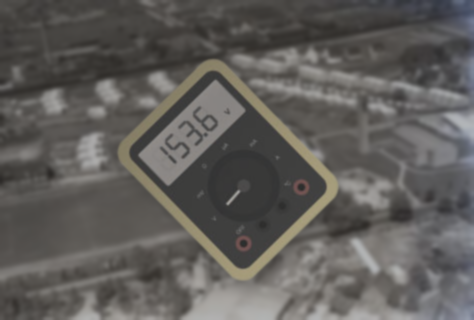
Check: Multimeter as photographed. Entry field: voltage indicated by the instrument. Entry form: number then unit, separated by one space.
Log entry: 153.6 V
